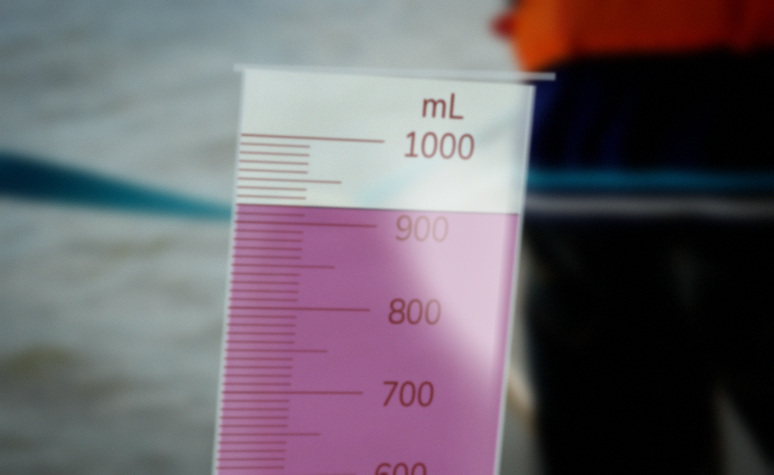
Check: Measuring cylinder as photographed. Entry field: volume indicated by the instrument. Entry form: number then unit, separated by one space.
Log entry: 920 mL
